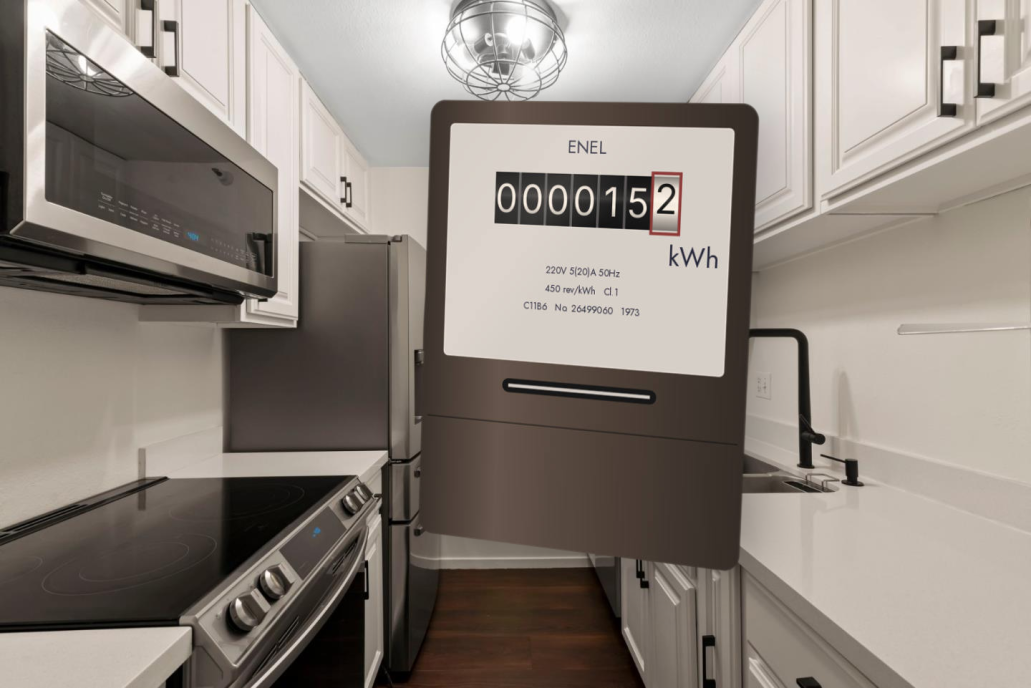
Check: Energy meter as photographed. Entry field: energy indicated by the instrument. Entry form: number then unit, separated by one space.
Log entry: 15.2 kWh
